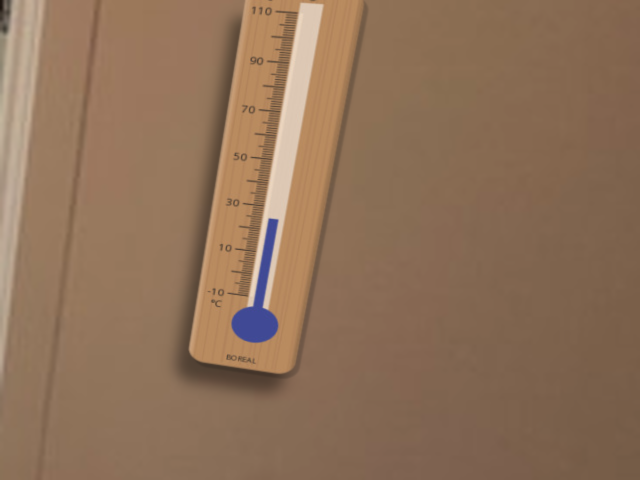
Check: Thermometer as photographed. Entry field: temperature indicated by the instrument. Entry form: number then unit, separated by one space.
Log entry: 25 °C
